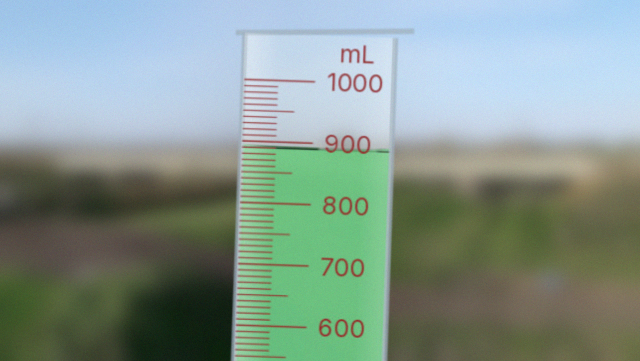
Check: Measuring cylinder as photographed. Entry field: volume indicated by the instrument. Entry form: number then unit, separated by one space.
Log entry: 890 mL
